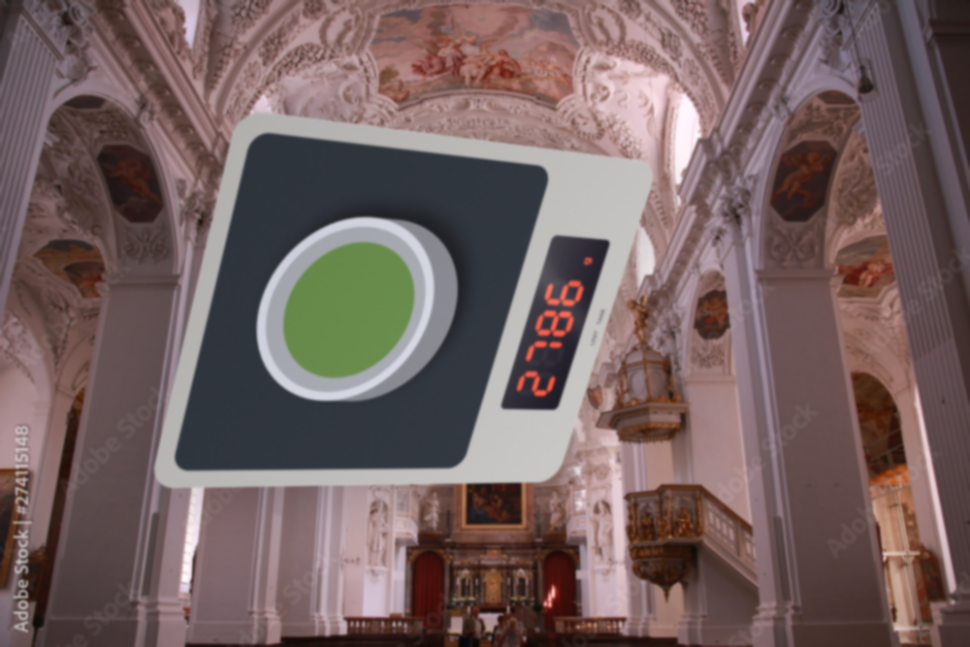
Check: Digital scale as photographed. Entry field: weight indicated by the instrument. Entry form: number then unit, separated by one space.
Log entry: 2786 g
